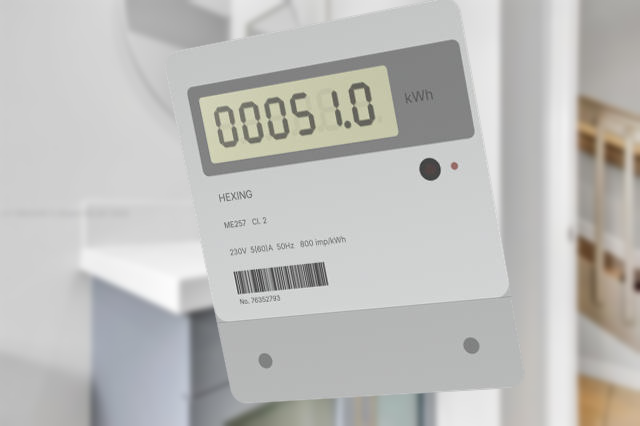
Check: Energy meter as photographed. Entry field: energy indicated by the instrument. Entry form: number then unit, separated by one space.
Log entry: 51.0 kWh
